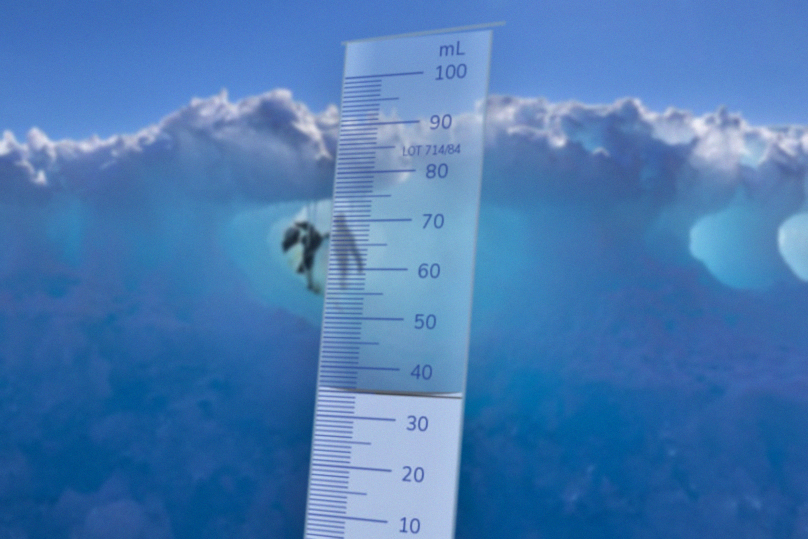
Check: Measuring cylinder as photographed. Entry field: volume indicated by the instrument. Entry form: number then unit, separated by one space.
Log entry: 35 mL
